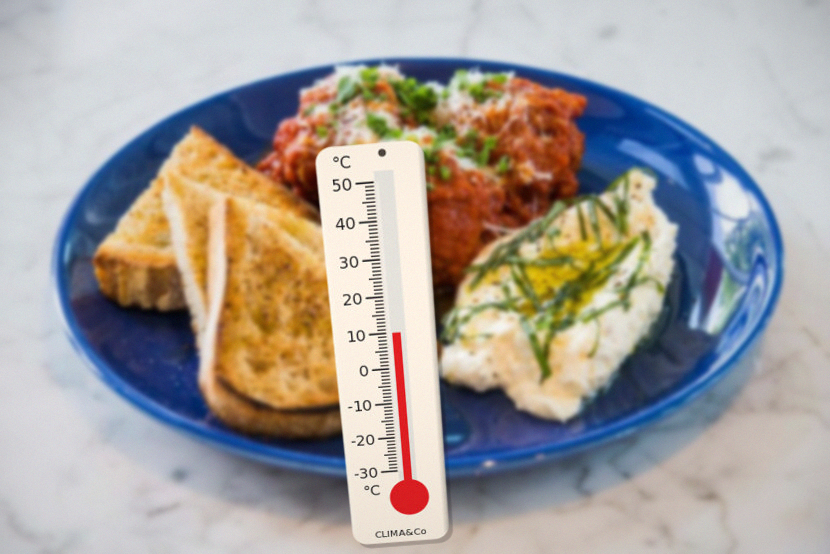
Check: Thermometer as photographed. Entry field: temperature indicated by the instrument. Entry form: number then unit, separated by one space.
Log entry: 10 °C
